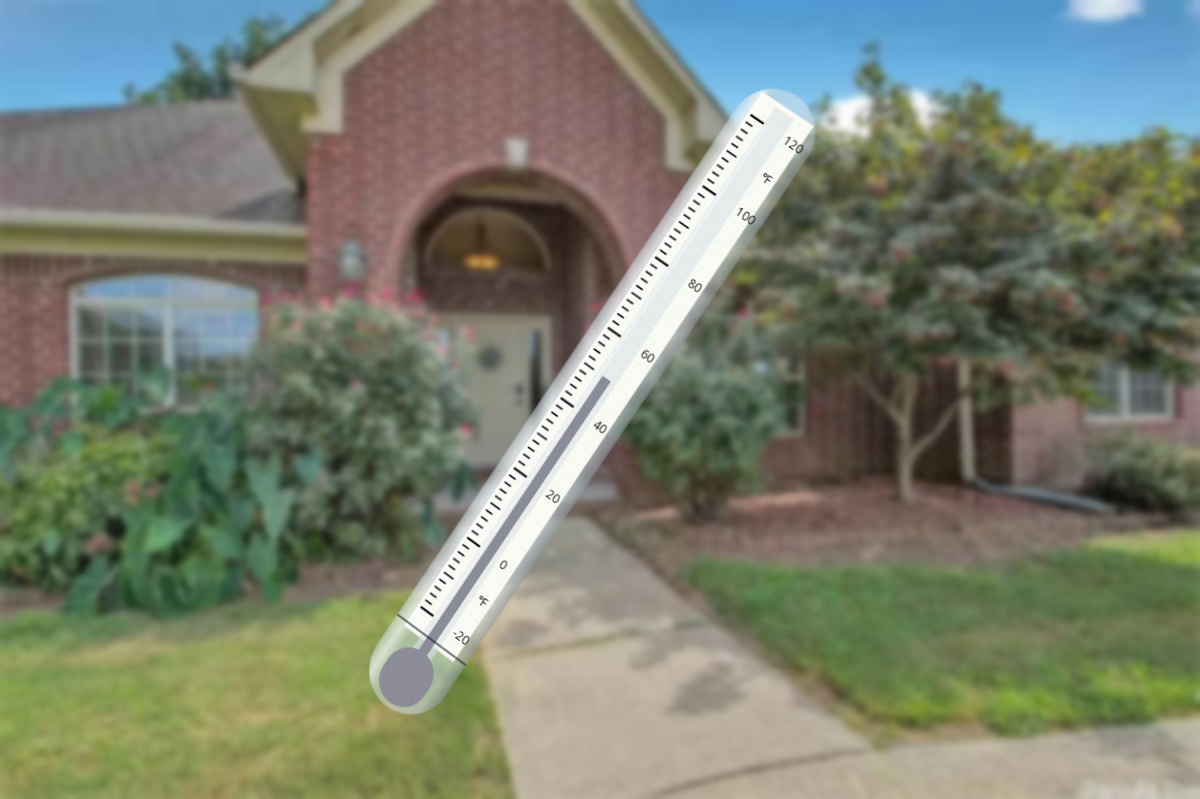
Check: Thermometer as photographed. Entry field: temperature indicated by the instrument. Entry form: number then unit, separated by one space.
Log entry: 50 °F
